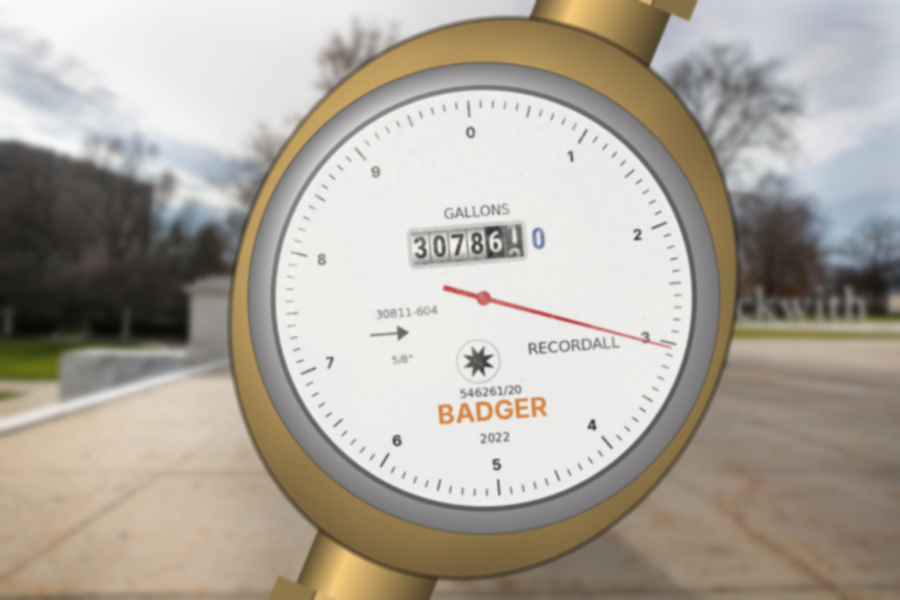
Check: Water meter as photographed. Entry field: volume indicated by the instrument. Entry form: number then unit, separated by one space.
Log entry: 3078613.0 gal
